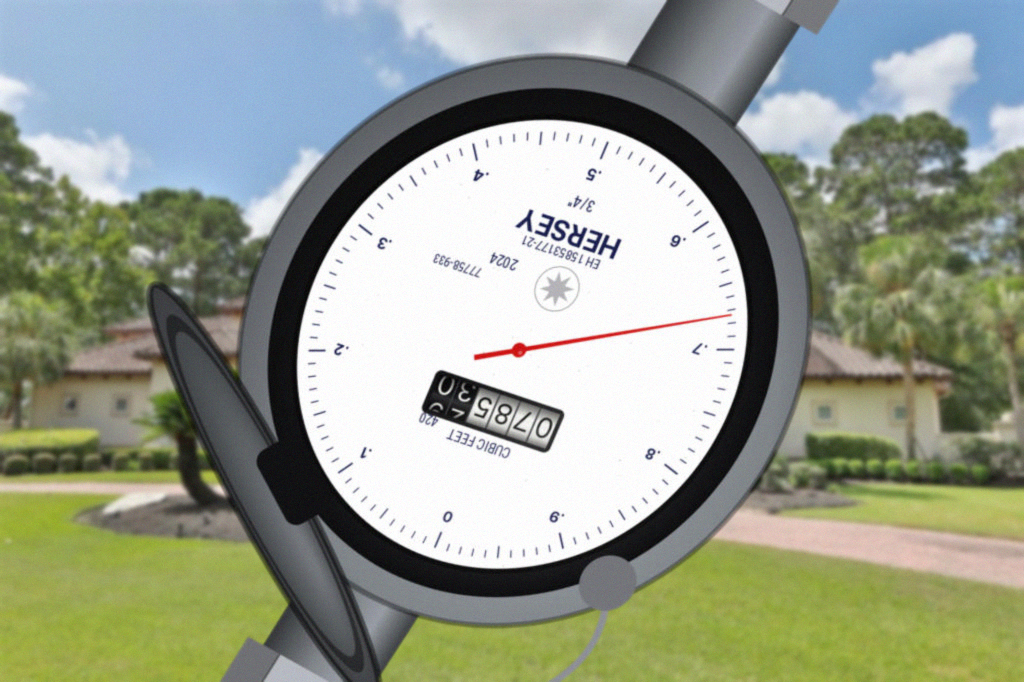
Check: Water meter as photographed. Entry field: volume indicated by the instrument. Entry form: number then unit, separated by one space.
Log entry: 78529.67 ft³
